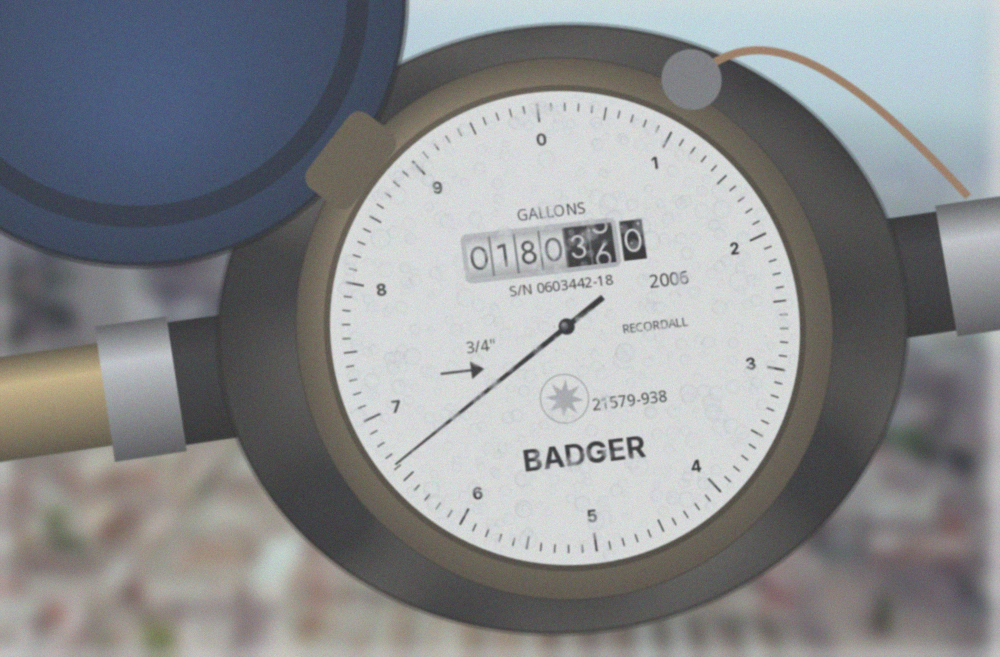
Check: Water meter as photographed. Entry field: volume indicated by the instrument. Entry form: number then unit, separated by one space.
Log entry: 180356.6 gal
